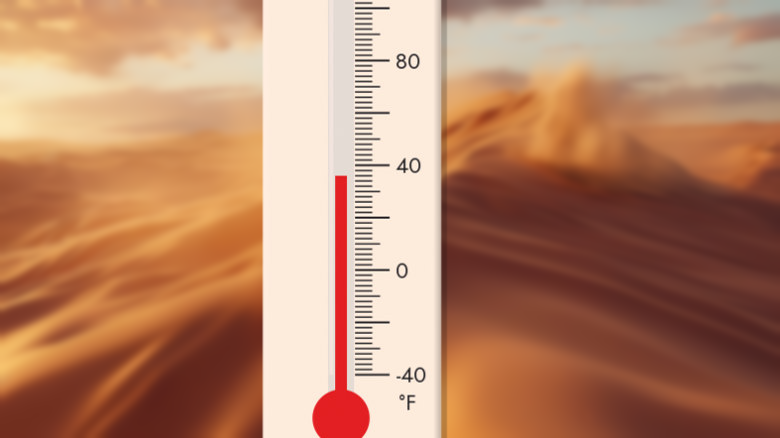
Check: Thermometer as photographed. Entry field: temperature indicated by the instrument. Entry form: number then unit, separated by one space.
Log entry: 36 °F
